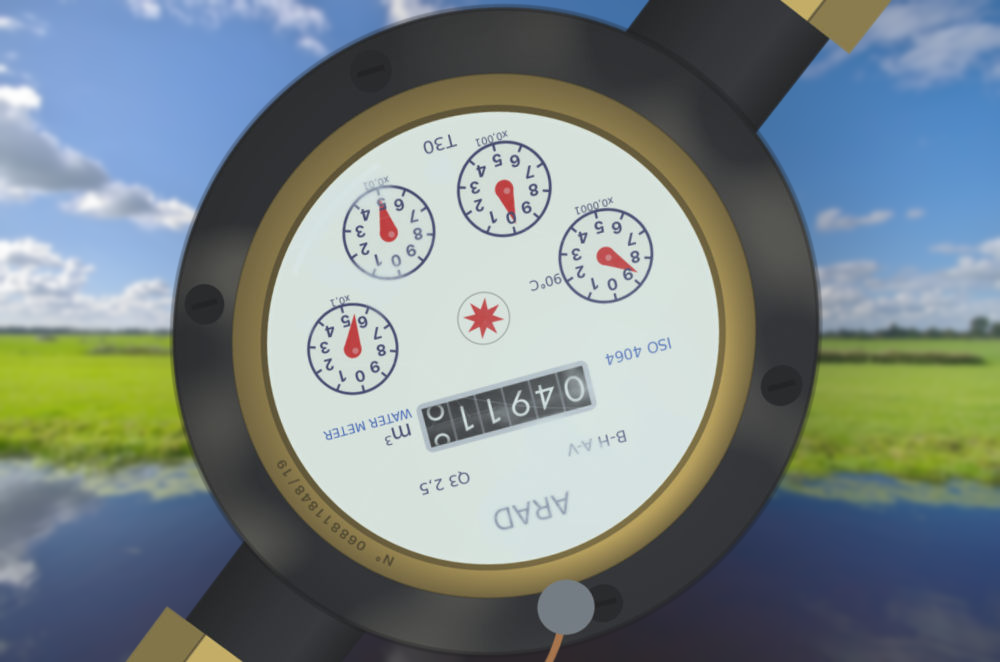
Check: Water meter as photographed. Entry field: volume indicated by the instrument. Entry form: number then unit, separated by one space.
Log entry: 49118.5498 m³
